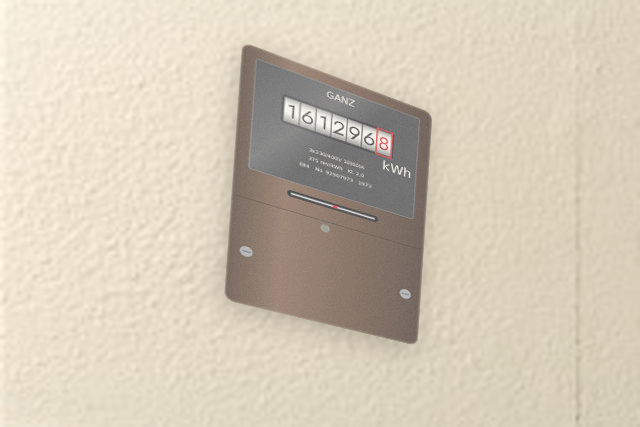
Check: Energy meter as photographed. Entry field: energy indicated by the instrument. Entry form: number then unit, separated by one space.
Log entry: 161296.8 kWh
